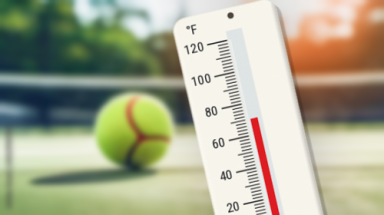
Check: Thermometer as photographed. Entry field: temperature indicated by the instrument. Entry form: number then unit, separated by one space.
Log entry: 70 °F
